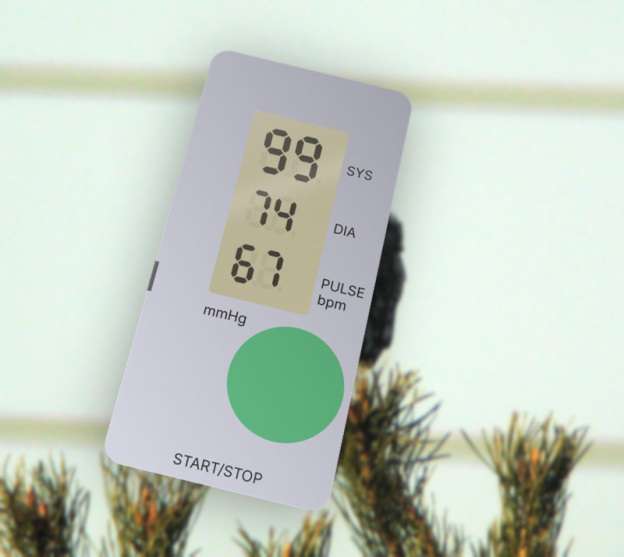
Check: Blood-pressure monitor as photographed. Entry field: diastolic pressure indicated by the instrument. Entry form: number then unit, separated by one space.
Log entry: 74 mmHg
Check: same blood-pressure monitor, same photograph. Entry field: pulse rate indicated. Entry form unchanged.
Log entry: 67 bpm
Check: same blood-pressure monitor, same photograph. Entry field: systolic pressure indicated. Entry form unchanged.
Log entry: 99 mmHg
